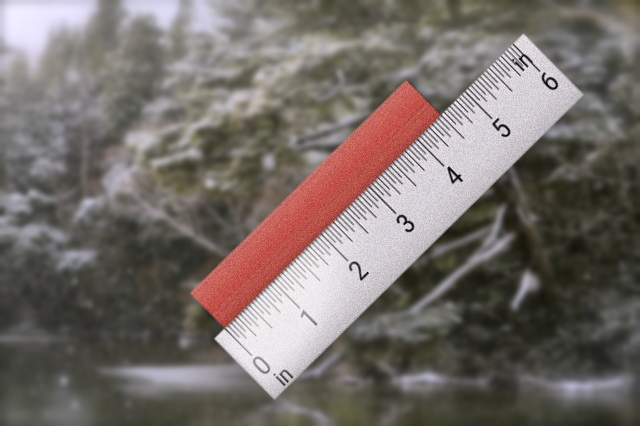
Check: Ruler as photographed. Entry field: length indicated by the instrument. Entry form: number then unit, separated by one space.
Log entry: 4.5 in
